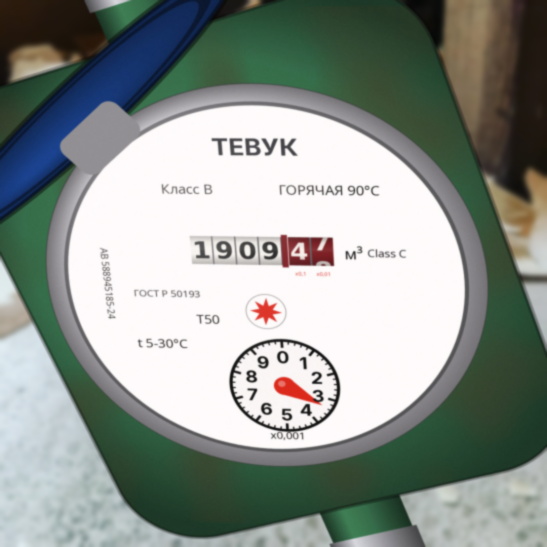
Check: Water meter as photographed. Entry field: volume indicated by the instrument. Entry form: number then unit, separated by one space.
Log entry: 1909.473 m³
